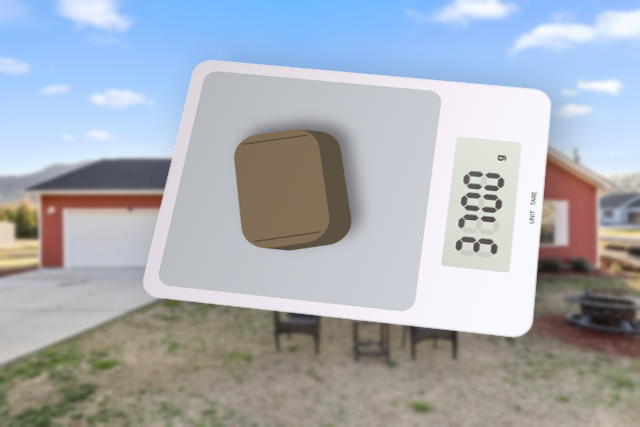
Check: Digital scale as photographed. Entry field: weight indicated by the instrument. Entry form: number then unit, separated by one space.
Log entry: 3700 g
